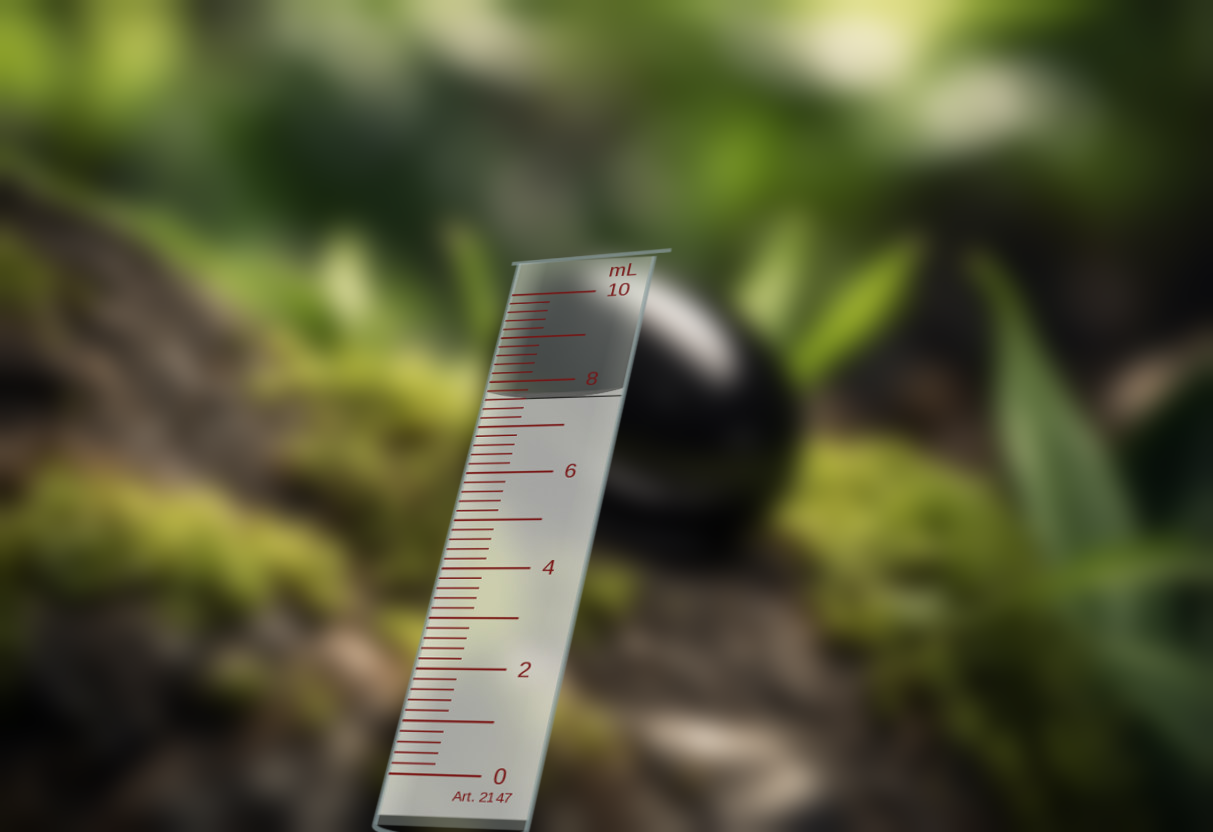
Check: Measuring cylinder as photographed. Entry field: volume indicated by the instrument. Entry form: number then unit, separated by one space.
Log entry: 7.6 mL
